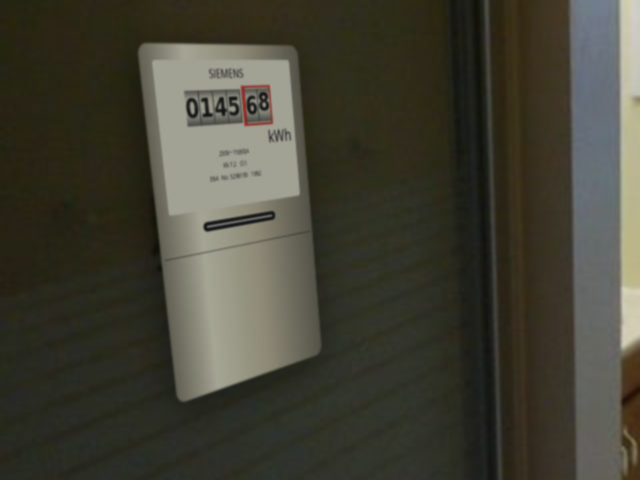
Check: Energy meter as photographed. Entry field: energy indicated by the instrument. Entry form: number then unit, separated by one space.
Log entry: 145.68 kWh
